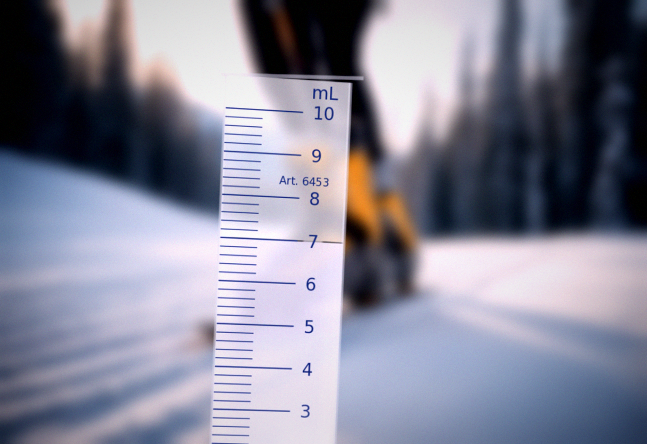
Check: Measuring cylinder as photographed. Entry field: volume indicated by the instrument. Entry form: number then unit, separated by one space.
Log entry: 7 mL
